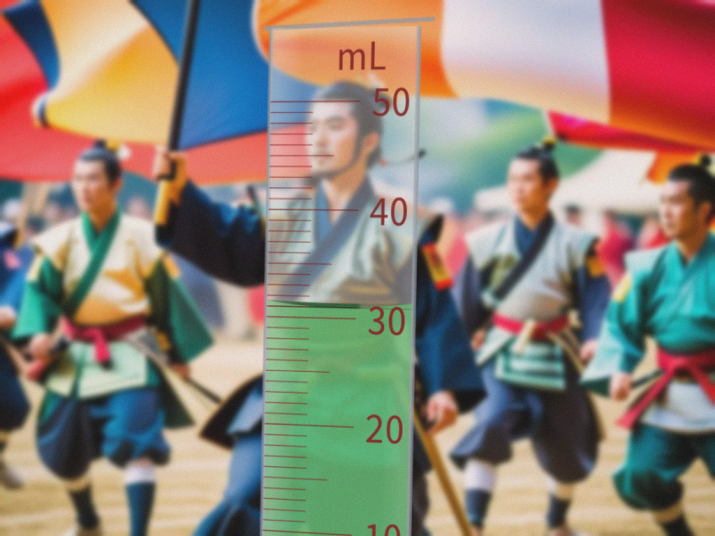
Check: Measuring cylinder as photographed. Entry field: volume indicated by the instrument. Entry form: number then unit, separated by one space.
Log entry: 31 mL
